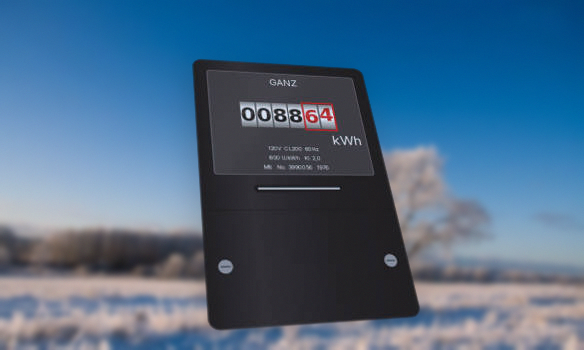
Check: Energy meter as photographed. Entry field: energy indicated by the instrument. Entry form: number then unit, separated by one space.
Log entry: 88.64 kWh
